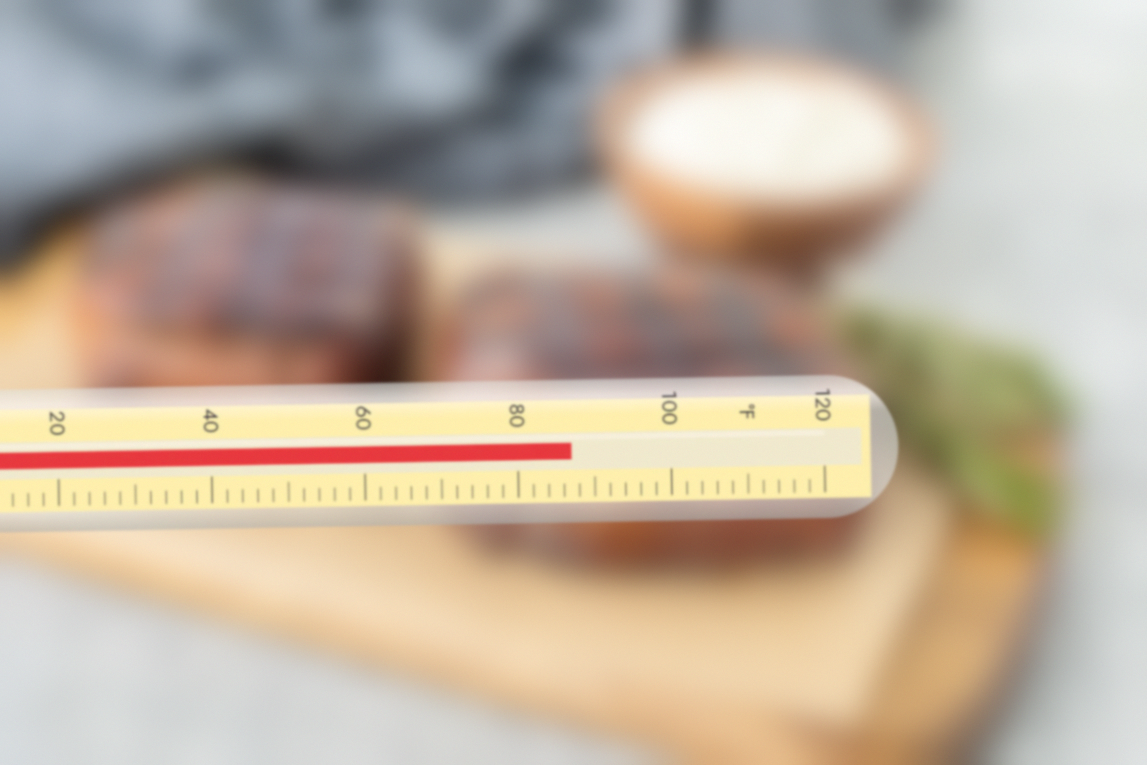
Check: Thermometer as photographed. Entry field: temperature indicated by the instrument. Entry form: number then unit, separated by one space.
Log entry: 87 °F
